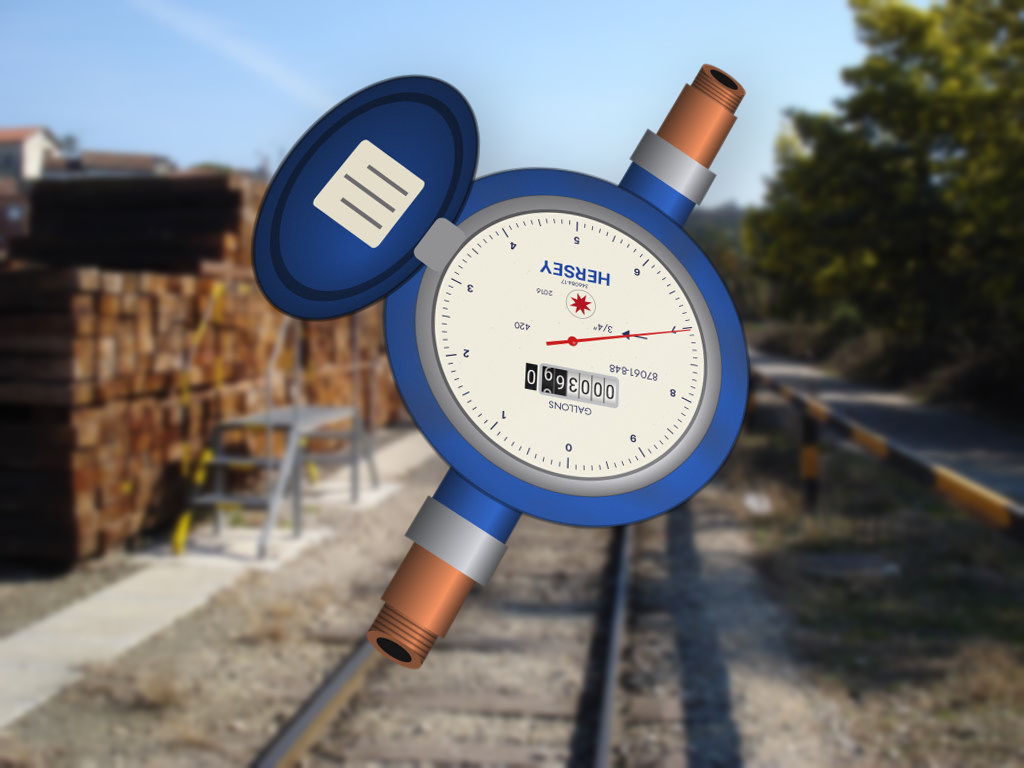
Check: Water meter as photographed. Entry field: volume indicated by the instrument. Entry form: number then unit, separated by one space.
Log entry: 3687.0 gal
